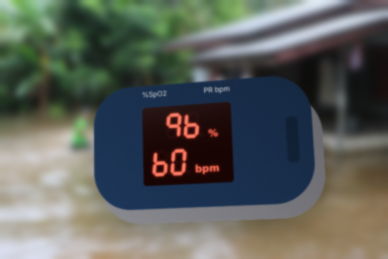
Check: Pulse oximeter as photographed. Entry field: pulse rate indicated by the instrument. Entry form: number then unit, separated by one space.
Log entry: 60 bpm
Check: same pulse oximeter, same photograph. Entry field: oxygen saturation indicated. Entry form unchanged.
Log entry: 96 %
